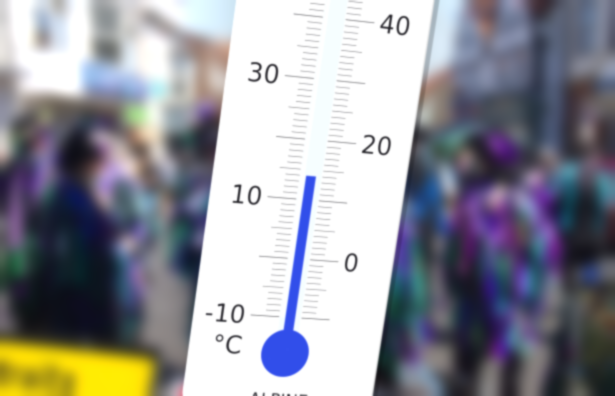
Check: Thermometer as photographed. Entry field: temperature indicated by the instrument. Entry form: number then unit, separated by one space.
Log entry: 14 °C
